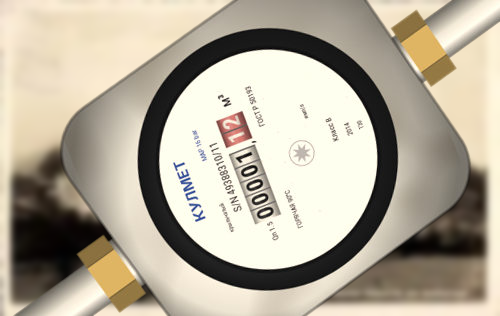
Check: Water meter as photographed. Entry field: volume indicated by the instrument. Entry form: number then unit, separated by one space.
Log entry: 1.12 m³
